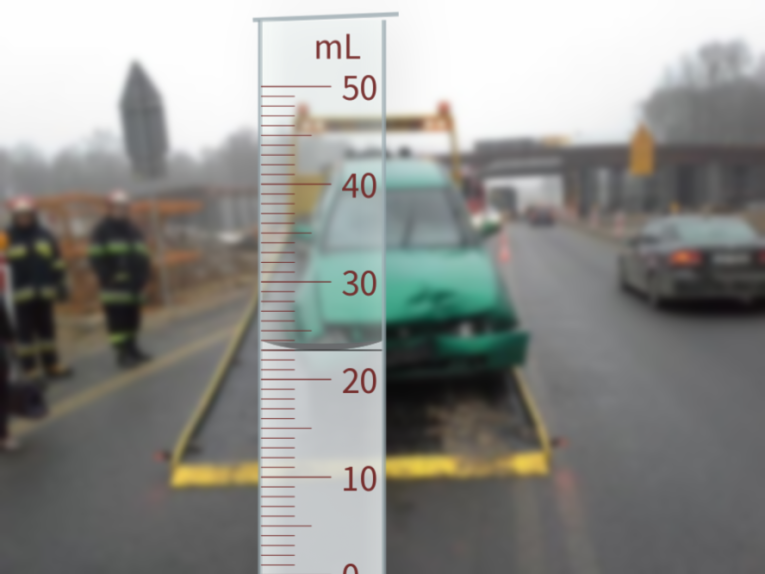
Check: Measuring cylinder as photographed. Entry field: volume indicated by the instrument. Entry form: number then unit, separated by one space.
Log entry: 23 mL
